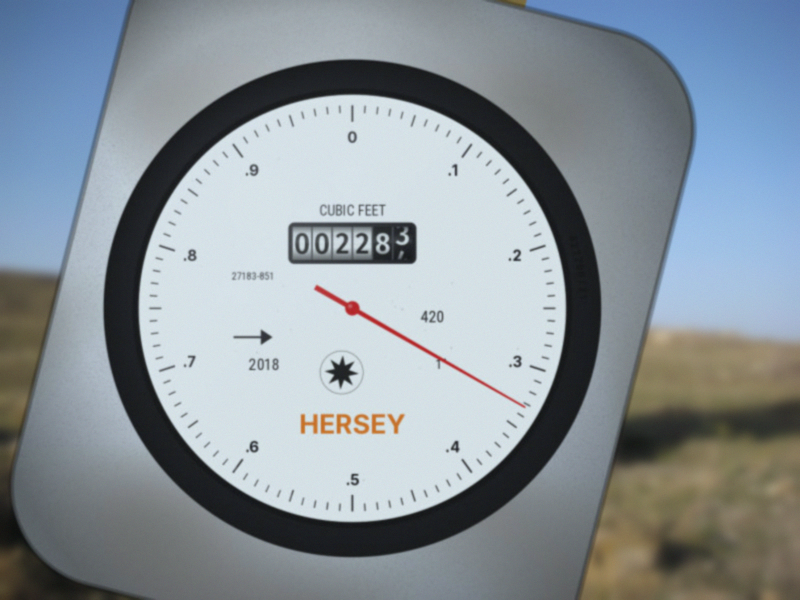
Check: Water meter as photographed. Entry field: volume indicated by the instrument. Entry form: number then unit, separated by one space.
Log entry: 2283.33 ft³
